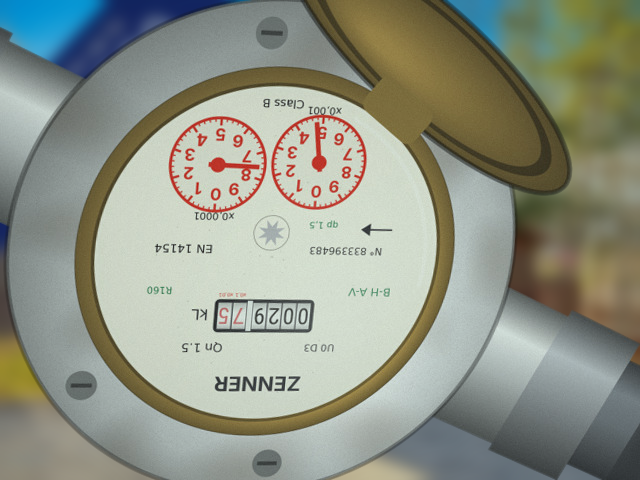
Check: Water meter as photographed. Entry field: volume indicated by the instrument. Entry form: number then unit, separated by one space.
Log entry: 29.7547 kL
